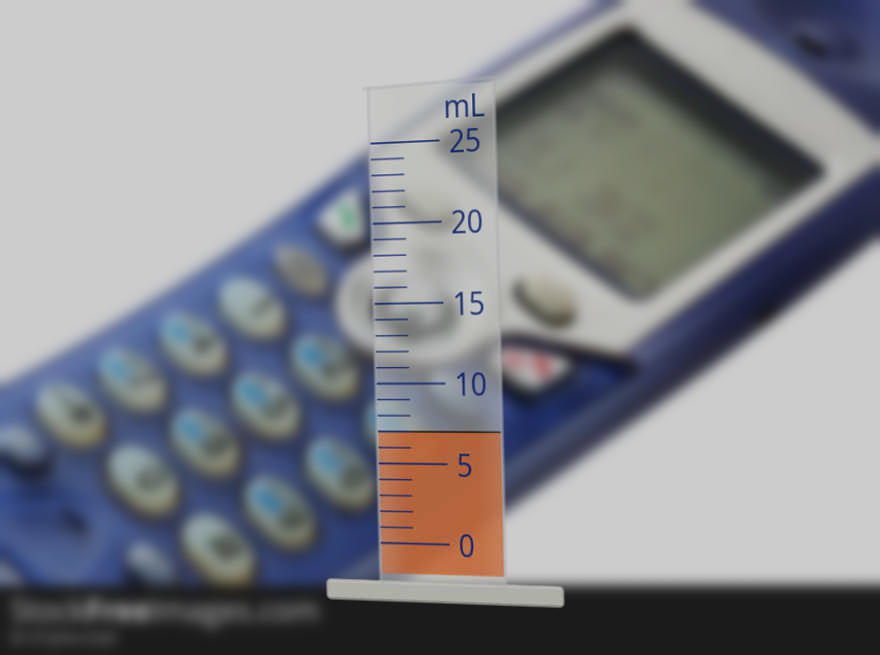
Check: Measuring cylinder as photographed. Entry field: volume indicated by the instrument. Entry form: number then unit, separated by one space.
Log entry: 7 mL
